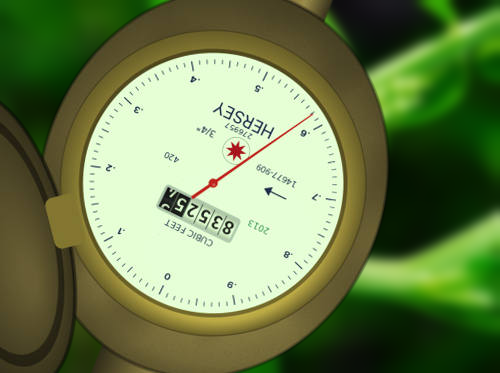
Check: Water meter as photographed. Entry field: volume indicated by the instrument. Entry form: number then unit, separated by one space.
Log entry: 835253.58 ft³
